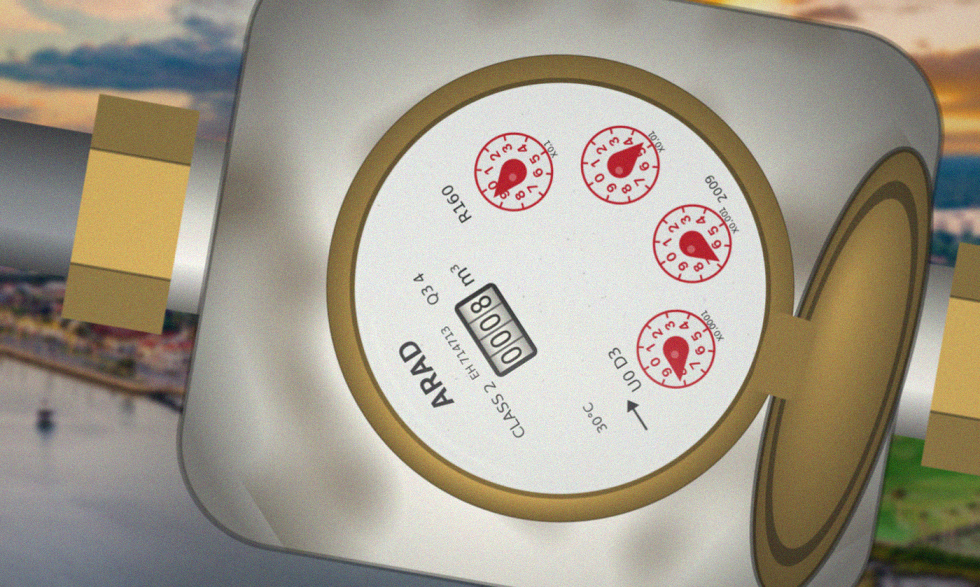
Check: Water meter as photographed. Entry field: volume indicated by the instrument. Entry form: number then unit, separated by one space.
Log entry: 7.9468 m³
